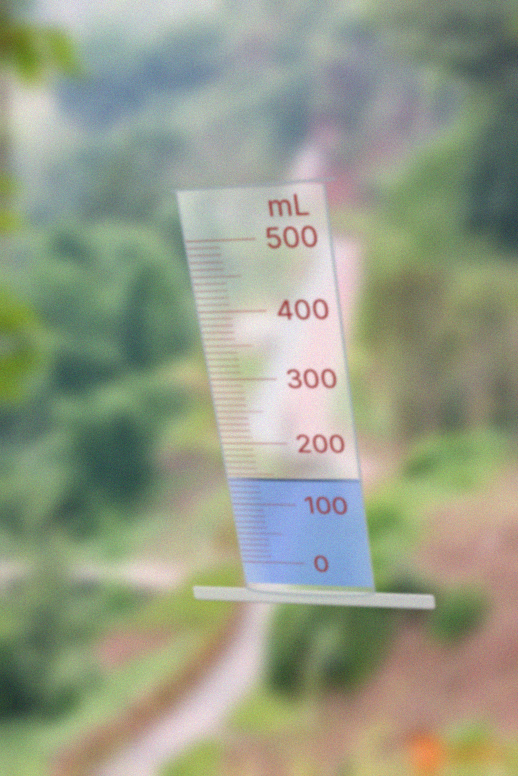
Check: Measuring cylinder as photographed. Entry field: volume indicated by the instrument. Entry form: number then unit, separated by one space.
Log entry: 140 mL
